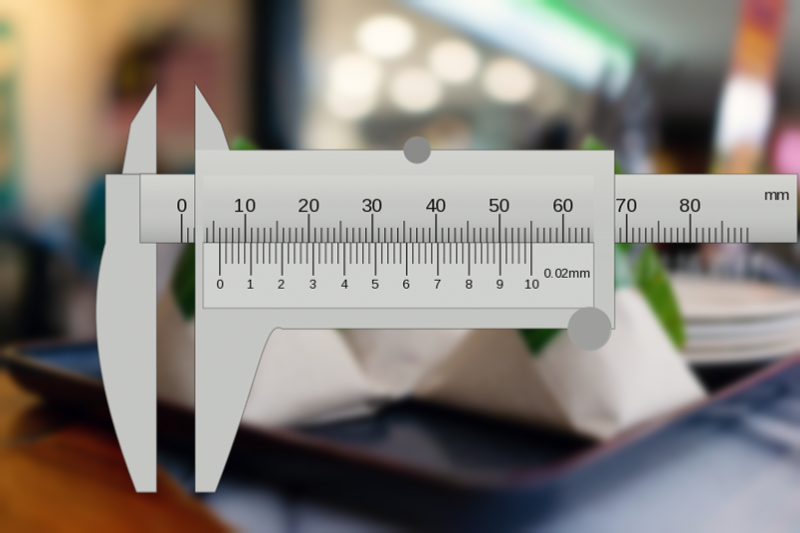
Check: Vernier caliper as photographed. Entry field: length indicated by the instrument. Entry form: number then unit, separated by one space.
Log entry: 6.0 mm
